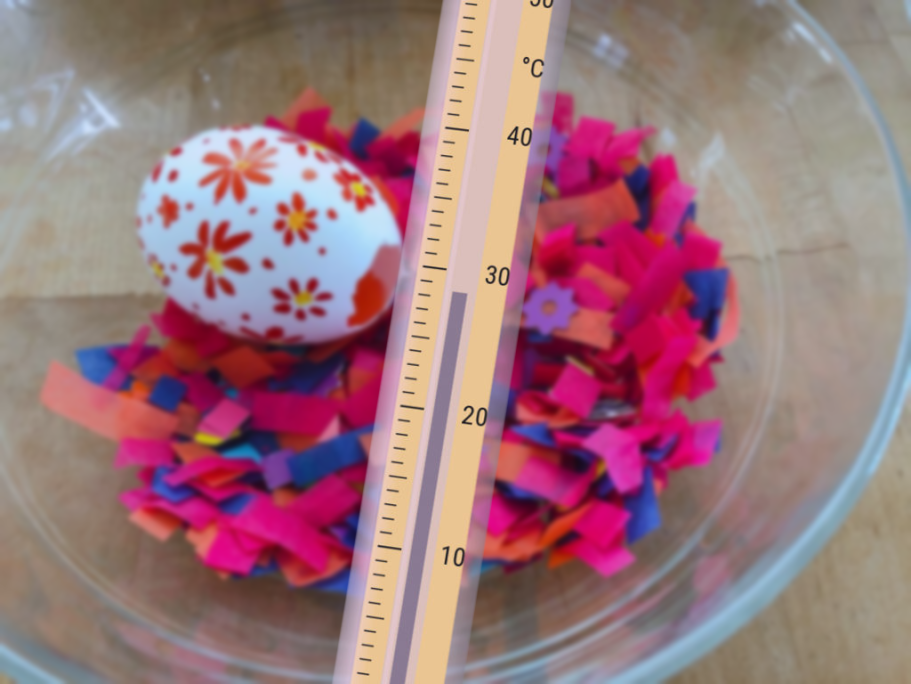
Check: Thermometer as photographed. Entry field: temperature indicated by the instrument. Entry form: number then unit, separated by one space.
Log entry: 28.5 °C
